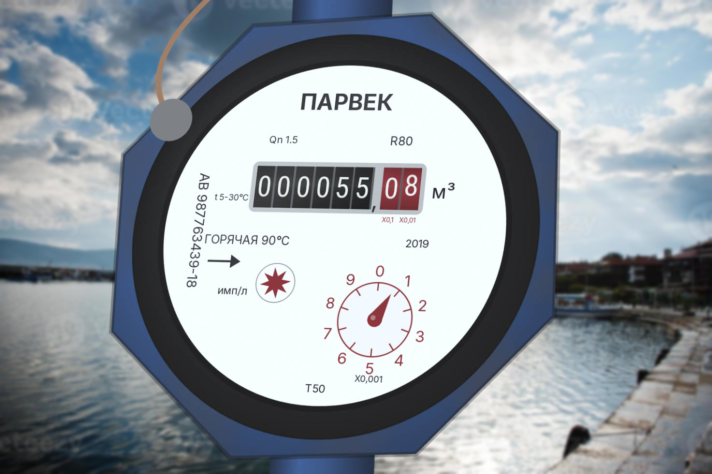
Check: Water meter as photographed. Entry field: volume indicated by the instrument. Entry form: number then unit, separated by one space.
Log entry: 55.080 m³
